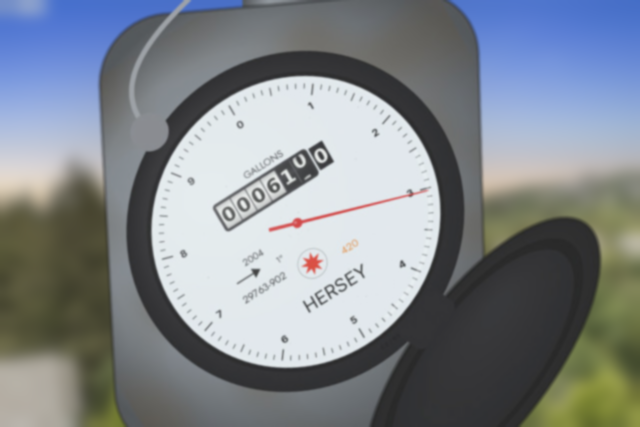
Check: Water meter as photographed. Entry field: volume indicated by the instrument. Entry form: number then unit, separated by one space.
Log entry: 6103.0 gal
